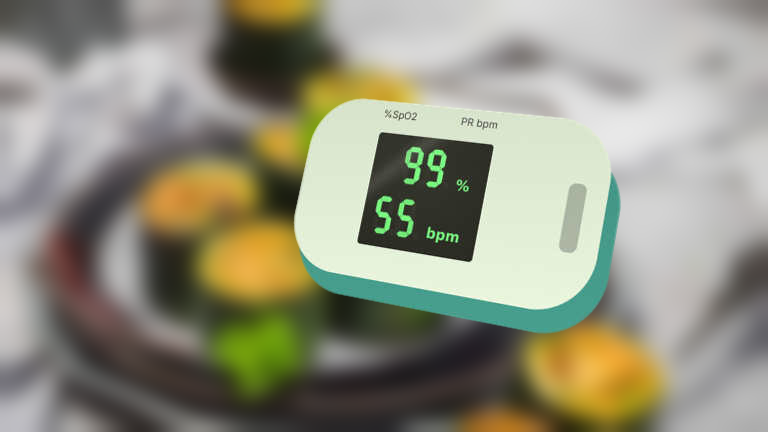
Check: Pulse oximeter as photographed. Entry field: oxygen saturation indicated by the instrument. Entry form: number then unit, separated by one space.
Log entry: 99 %
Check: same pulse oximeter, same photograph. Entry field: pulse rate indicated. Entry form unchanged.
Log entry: 55 bpm
